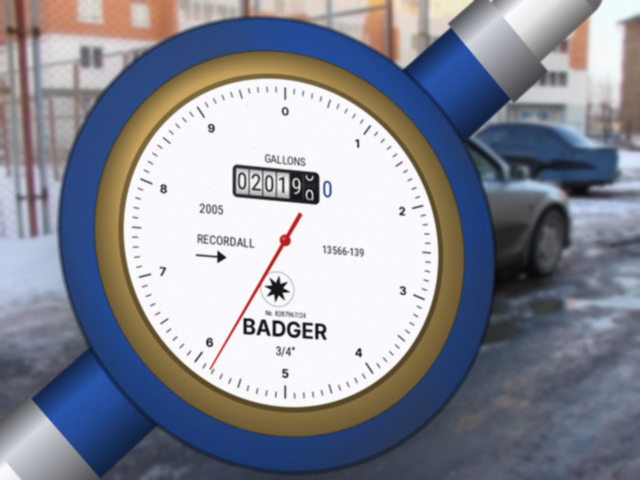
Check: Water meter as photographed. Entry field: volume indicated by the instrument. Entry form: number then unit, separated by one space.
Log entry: 201985.8 gal
